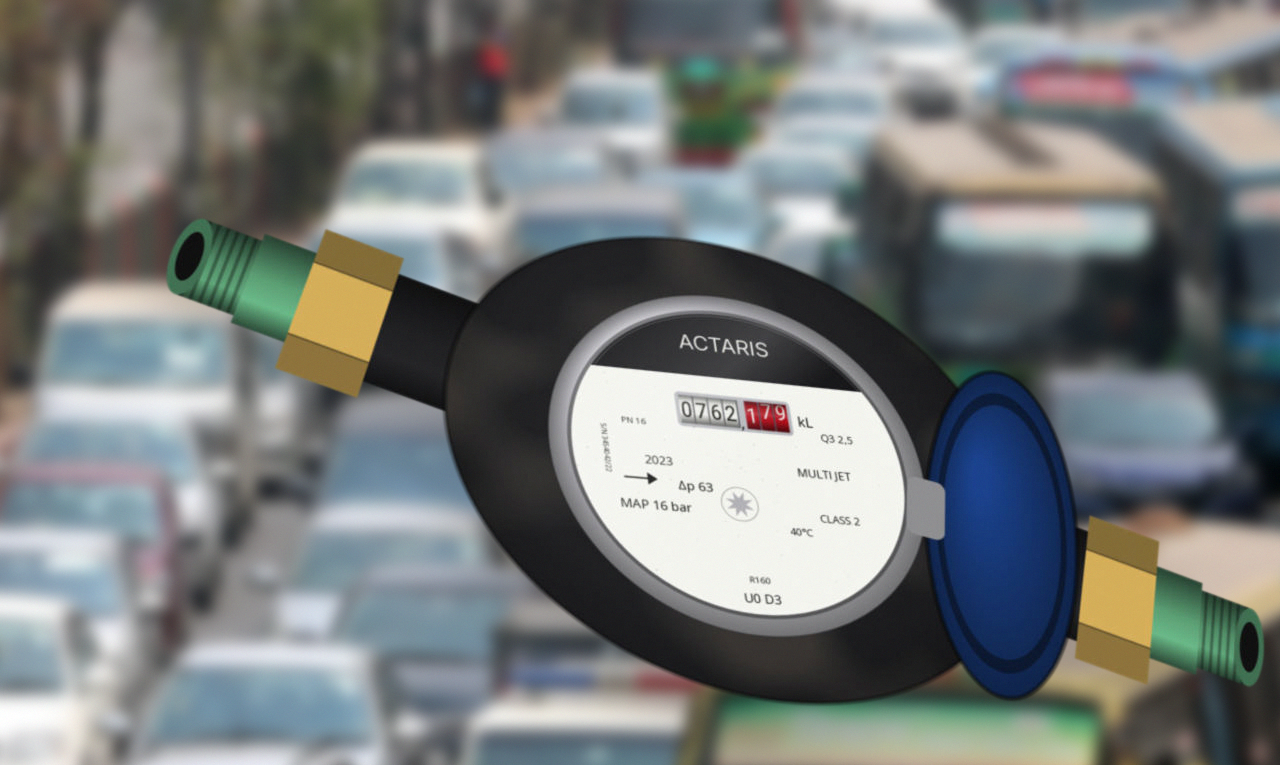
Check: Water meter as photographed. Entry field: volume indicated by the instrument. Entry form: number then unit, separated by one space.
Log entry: 762.179 kL
